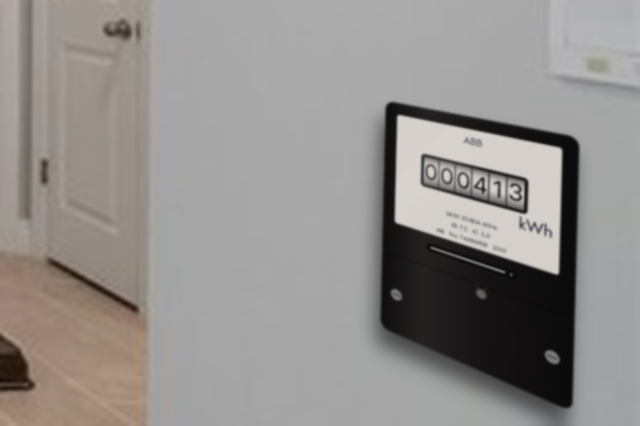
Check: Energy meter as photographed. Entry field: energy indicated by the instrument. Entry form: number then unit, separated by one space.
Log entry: 413 kWh
